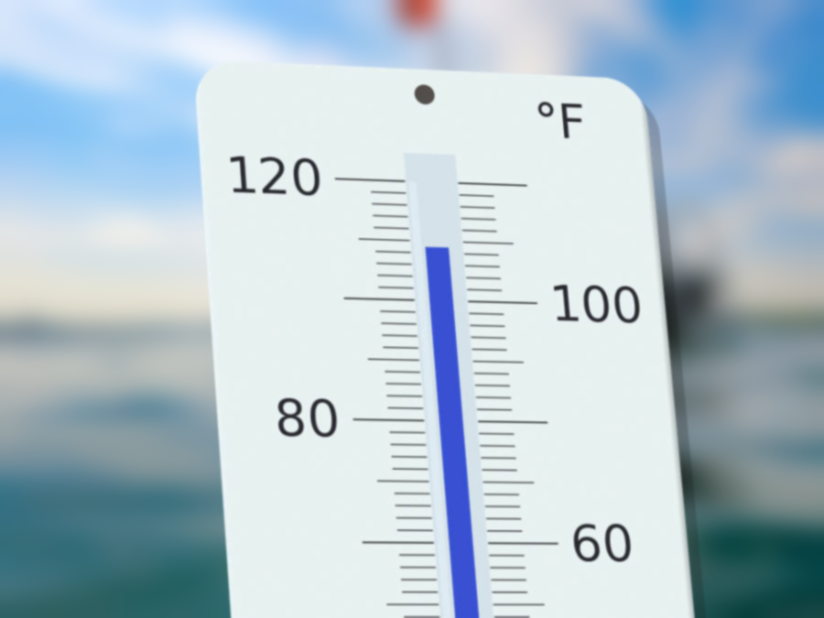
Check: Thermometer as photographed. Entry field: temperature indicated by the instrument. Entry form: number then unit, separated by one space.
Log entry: 109 °F
